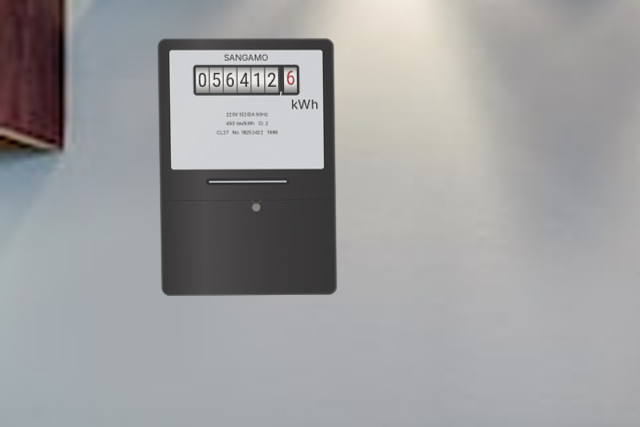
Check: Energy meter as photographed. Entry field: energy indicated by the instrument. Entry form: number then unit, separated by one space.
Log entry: 56412.6 kWh
